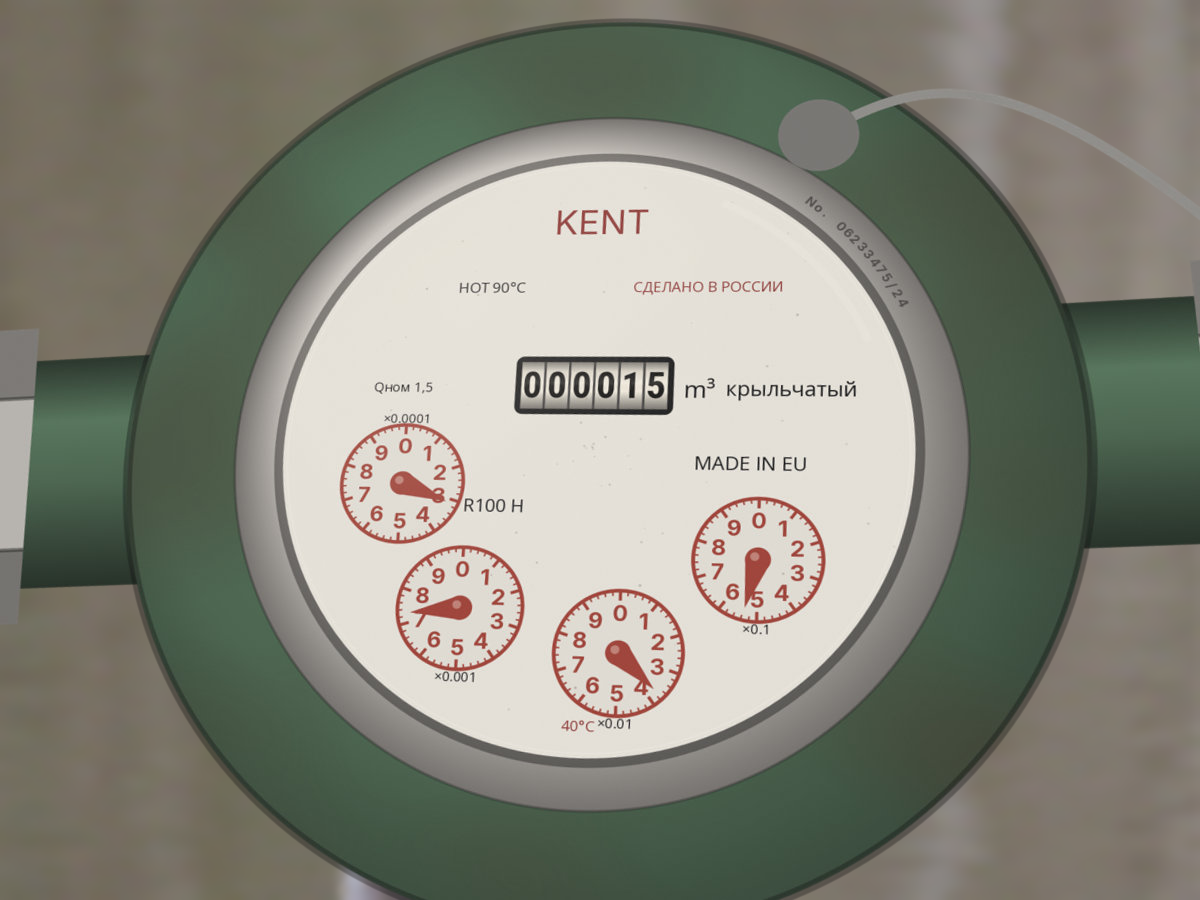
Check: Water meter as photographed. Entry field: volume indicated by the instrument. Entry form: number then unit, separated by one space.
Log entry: 15.5373 m³
